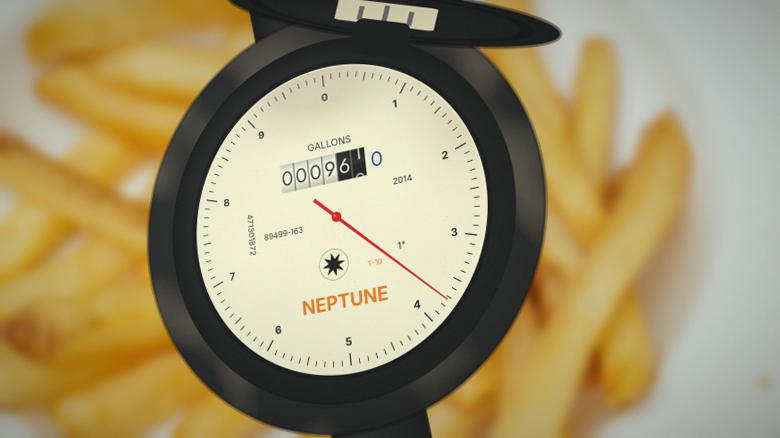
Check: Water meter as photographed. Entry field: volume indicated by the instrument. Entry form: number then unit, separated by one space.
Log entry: 9613.7 gal
